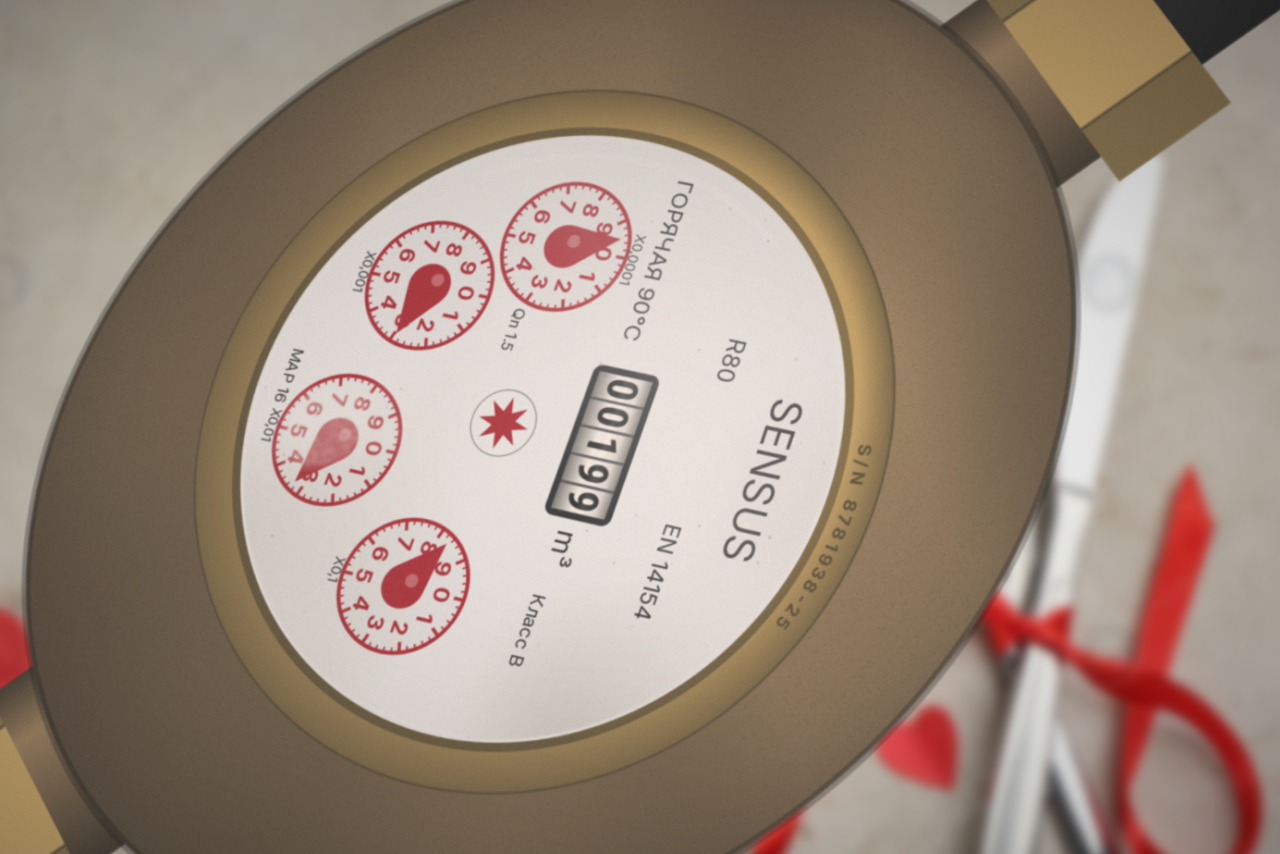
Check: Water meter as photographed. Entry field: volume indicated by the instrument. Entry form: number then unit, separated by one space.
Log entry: 199.8329 m³
